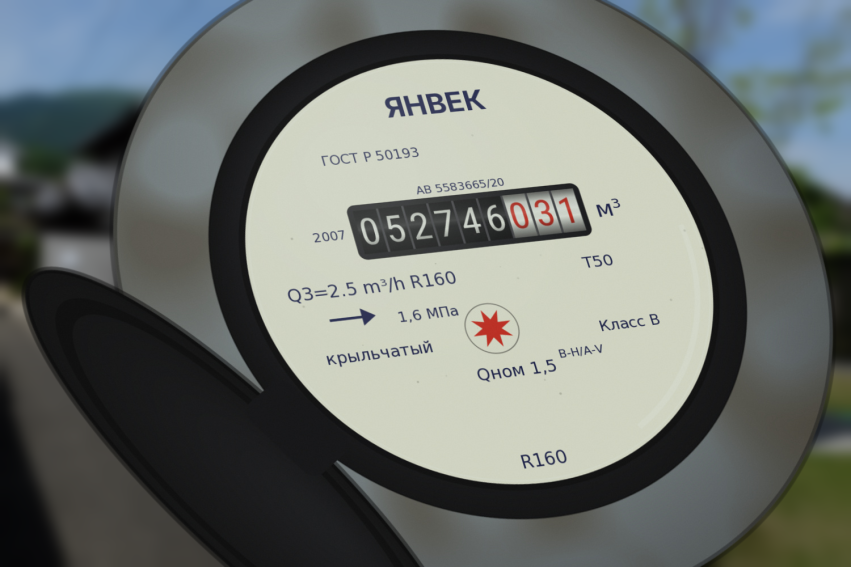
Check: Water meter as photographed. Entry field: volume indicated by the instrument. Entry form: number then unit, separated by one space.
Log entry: 52746.031 m³
